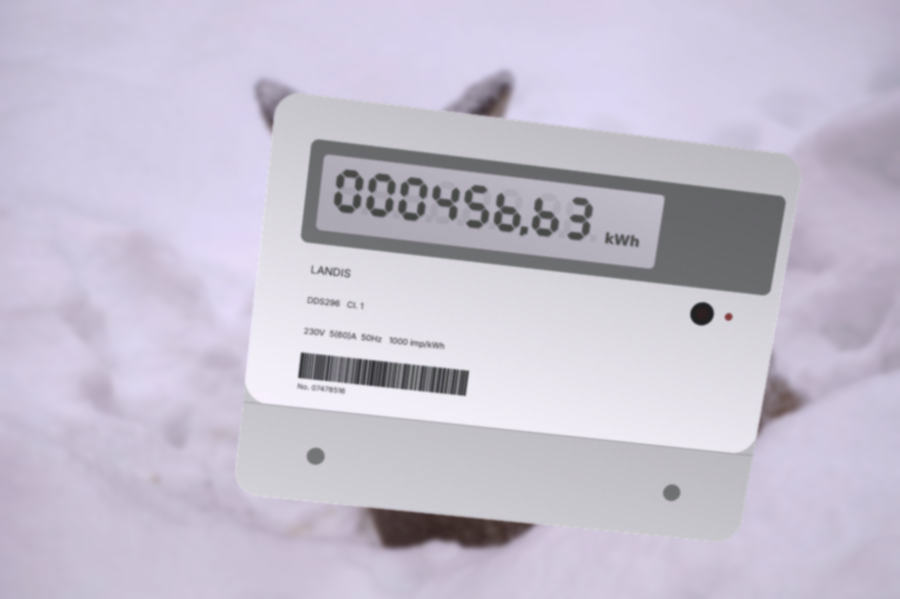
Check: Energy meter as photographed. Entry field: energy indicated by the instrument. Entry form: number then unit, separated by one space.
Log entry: 456.63 kWh
